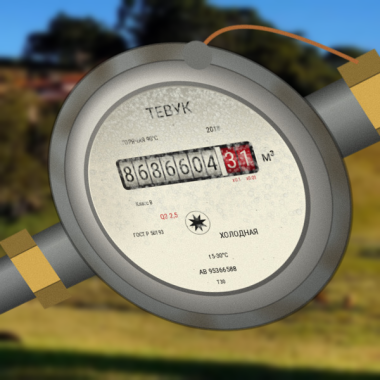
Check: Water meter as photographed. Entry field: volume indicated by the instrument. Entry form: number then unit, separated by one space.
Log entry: 8686604.31 m³
